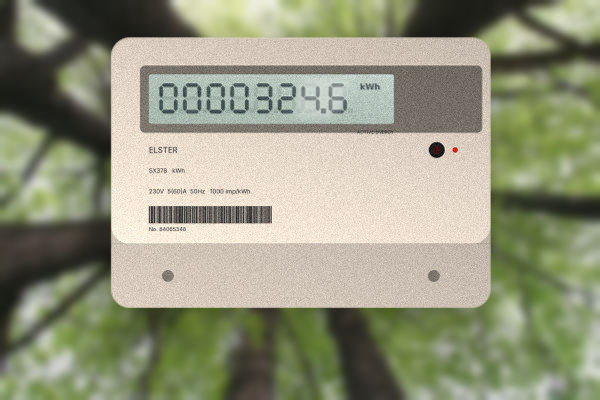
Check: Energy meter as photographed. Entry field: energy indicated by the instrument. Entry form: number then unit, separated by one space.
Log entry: 324.6 kWh
